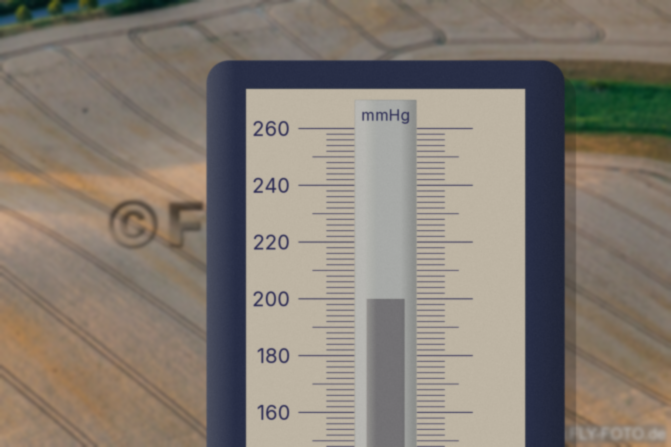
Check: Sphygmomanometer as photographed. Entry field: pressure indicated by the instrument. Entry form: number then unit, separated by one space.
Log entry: 200 mmHg
